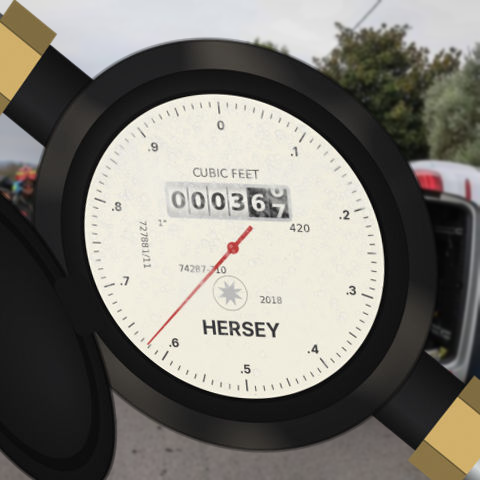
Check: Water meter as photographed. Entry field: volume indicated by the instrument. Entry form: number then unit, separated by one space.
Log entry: 366.62 ft³
